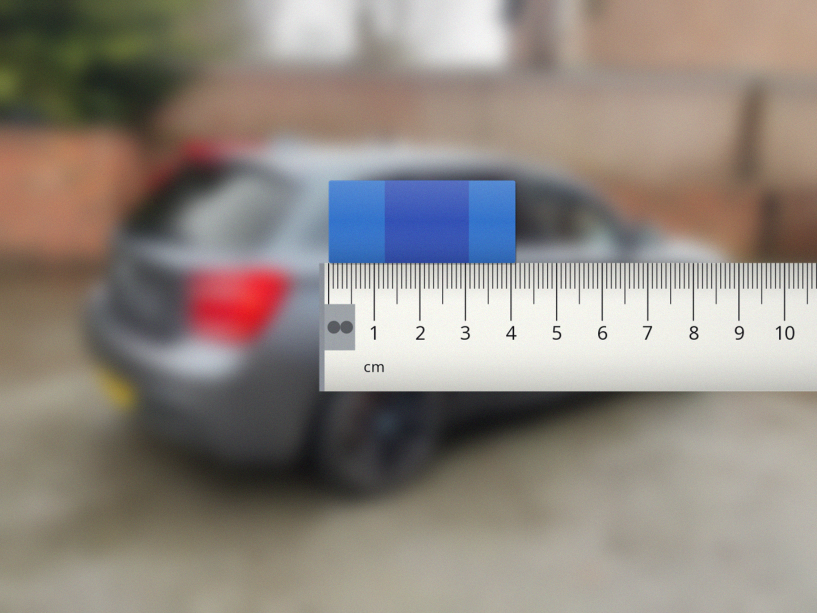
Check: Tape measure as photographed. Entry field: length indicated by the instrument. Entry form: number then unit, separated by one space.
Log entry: 4.1 cm
